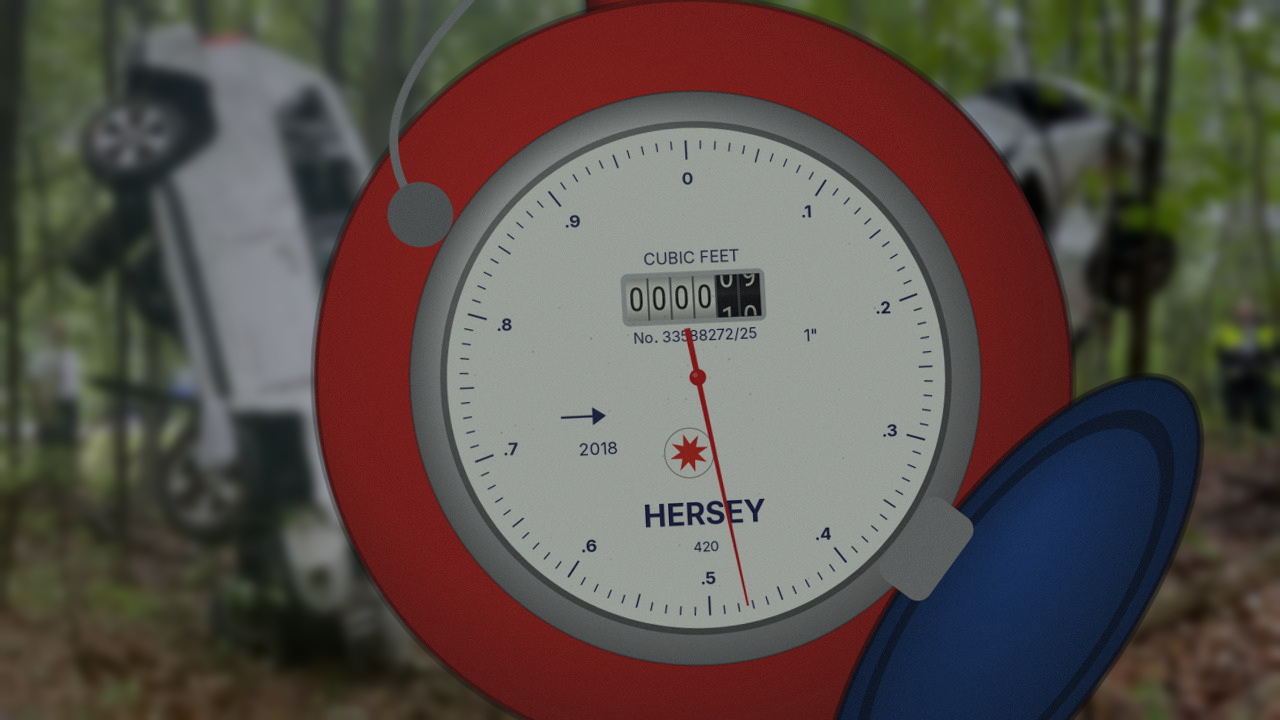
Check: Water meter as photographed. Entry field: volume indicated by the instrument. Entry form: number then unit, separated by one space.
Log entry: 9.47 ft³
